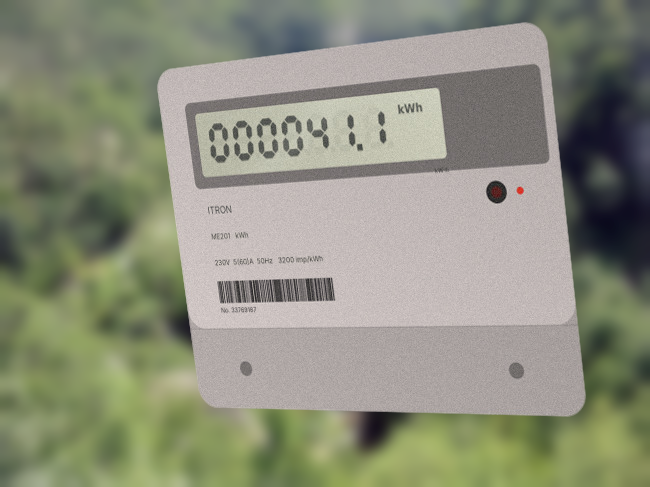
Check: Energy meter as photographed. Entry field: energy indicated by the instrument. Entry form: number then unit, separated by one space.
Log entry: 41.1 kWh
